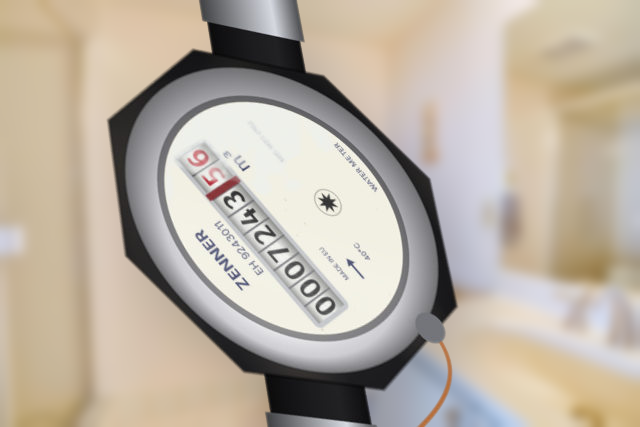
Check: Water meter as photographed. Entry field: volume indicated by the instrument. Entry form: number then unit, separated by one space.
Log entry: 7243.56 m³
